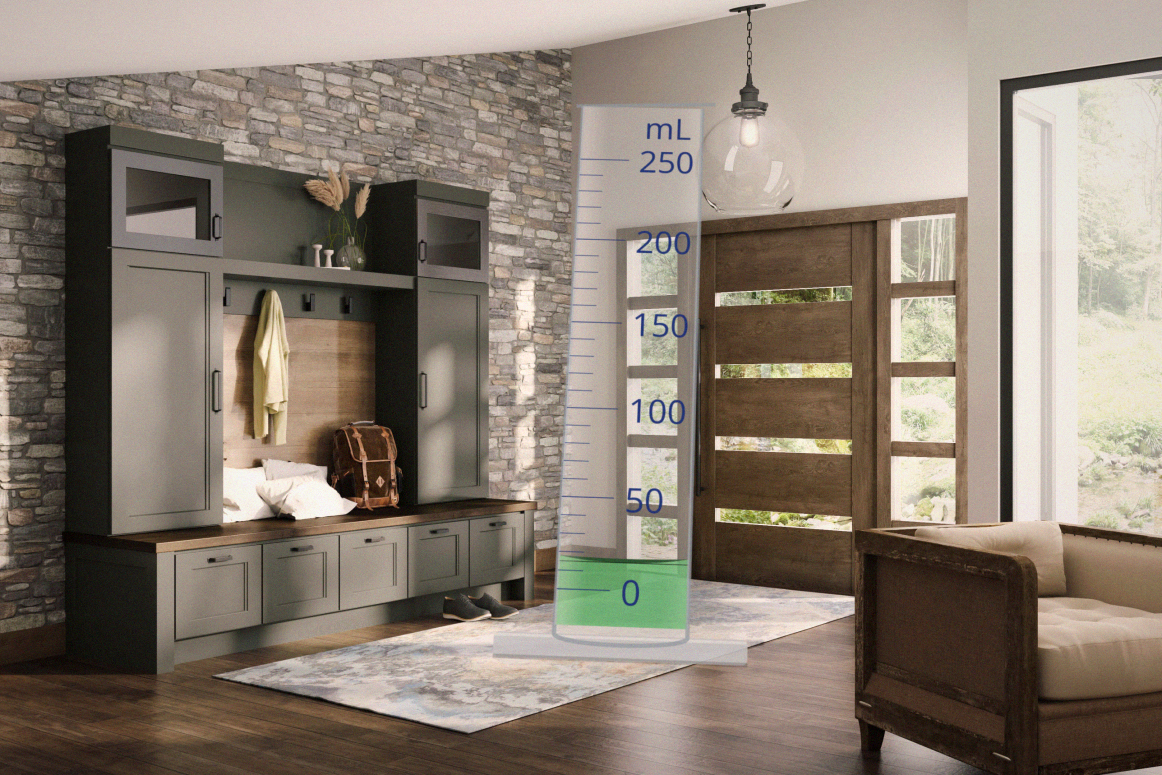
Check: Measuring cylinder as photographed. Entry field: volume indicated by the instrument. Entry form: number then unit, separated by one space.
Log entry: 15 mL
